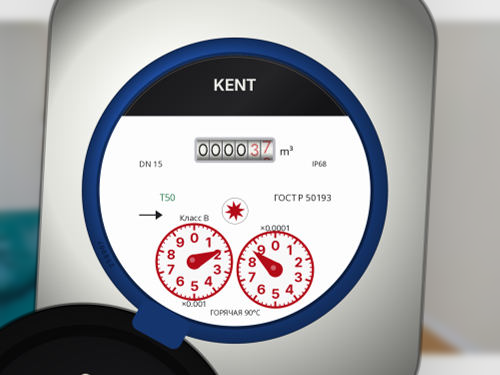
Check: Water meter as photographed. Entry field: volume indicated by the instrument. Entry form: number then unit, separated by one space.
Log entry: 0.3718 m³
